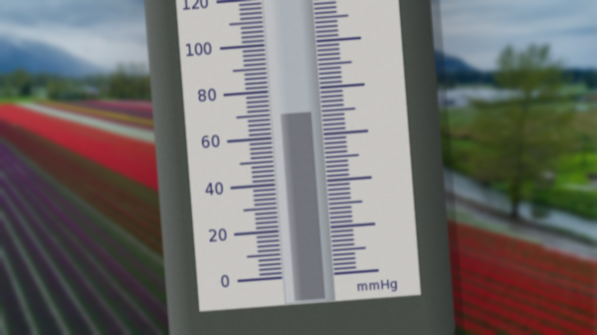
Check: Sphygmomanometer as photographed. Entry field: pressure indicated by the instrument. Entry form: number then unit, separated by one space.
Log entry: 70 mmHg
